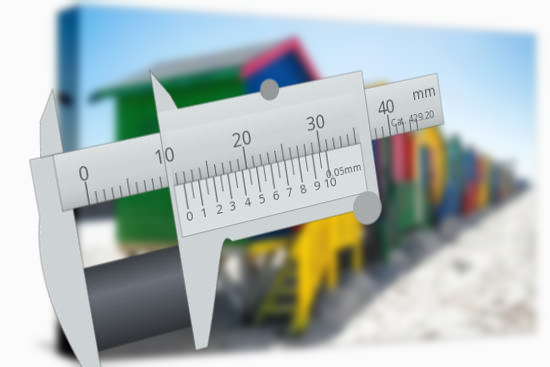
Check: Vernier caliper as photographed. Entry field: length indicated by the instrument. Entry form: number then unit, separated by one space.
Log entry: 11.8 mm
